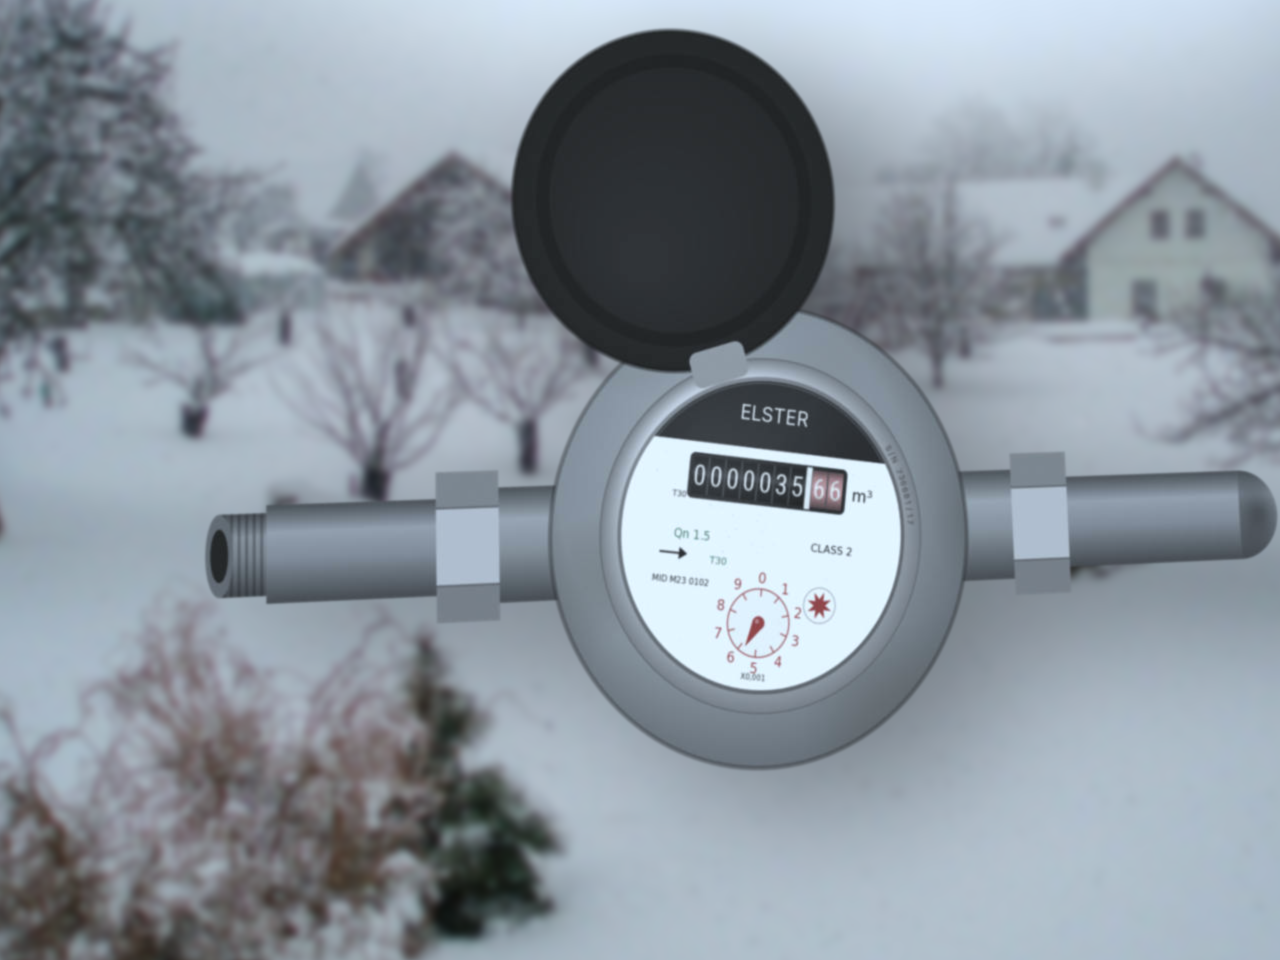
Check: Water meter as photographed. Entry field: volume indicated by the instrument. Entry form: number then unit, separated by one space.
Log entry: 35.665 m³
